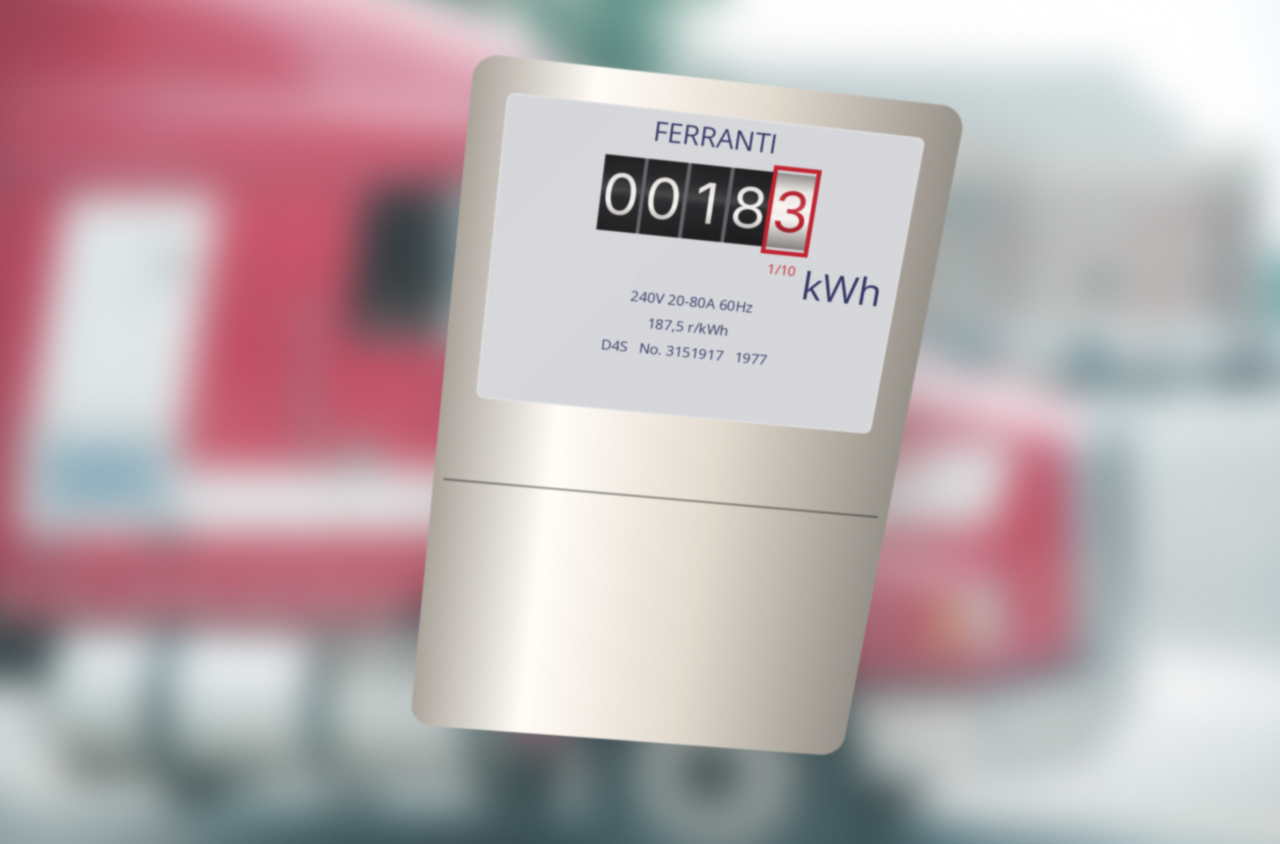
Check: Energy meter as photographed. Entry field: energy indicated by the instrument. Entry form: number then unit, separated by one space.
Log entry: 18.3 kWh
